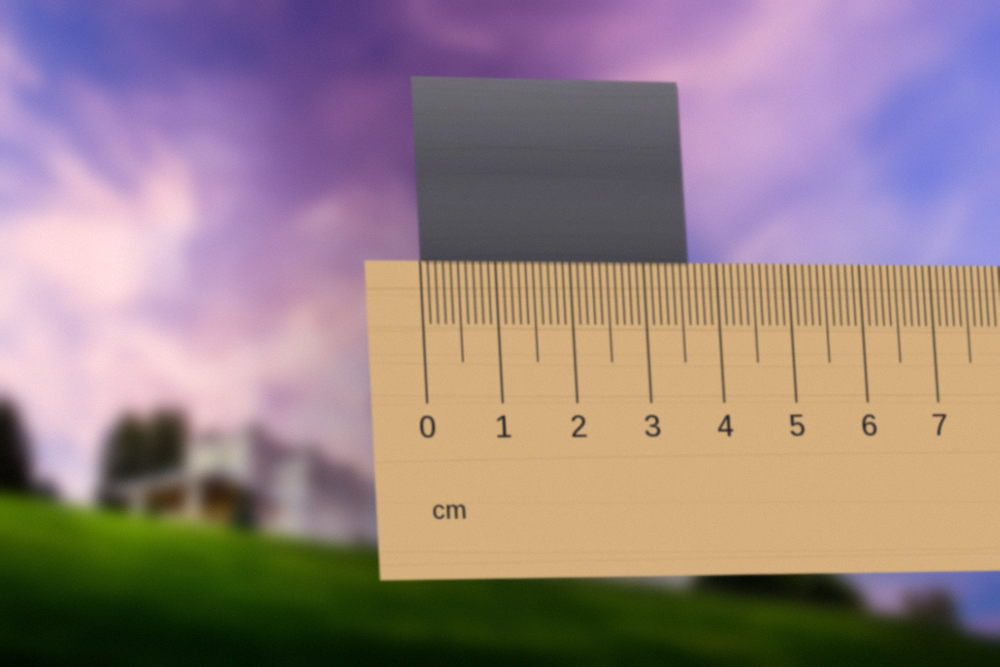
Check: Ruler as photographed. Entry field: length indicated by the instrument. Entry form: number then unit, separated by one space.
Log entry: 3.6 cm
